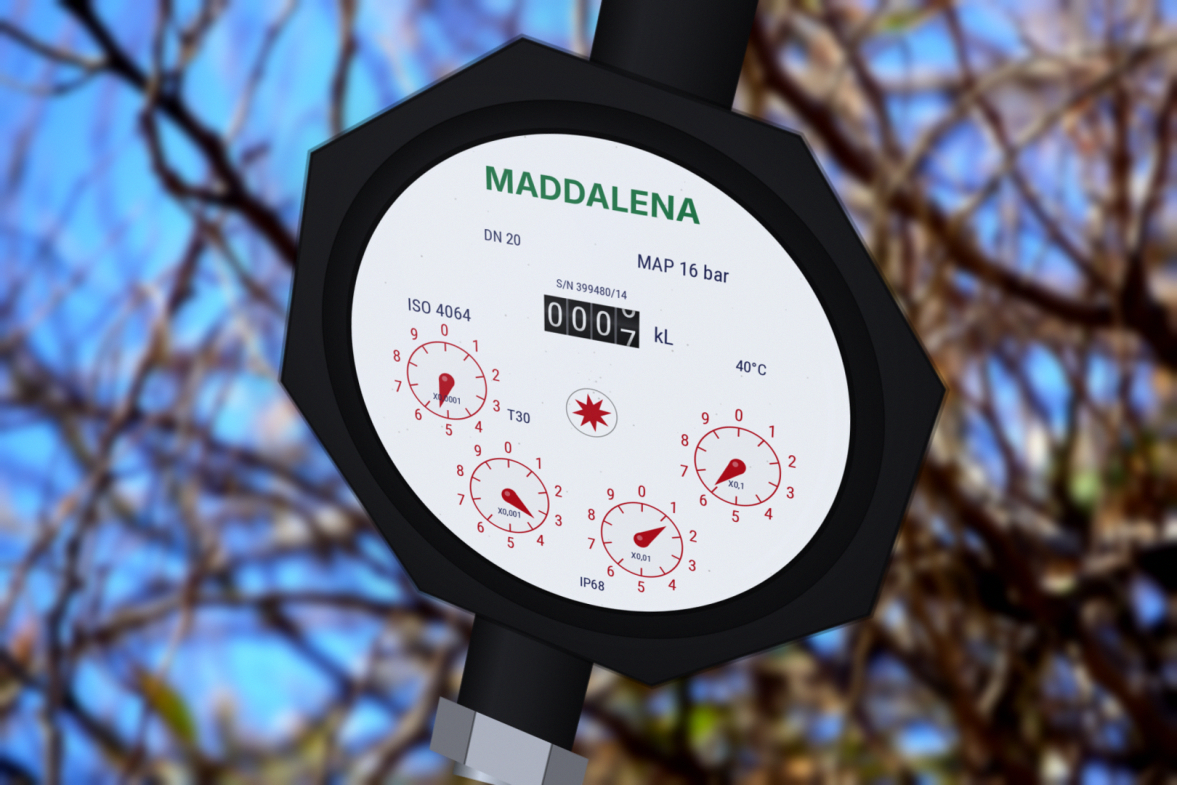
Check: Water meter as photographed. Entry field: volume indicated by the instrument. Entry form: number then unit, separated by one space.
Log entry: 6.6135 kL
